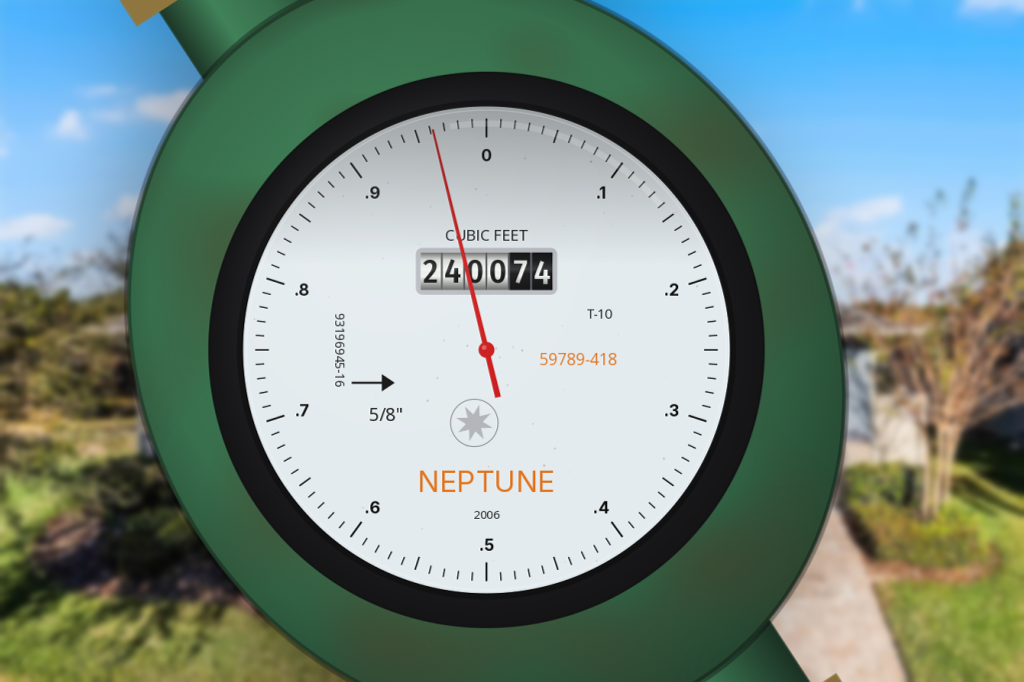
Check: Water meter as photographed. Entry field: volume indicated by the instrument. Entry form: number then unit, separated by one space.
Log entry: 240073.96 ft³
